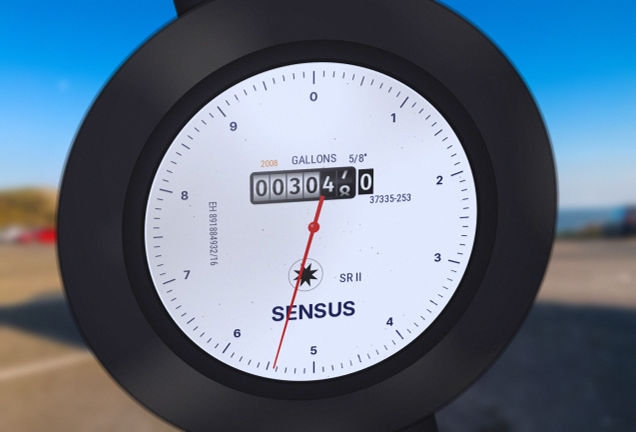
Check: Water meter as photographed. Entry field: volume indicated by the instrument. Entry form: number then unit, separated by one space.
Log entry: 30475.4 gal
